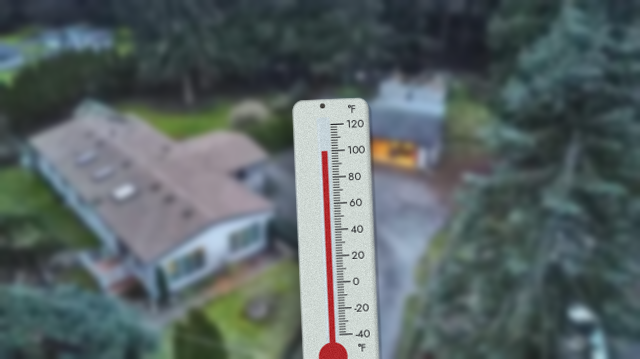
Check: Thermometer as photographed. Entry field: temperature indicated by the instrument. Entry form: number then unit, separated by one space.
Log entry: 100 °F
